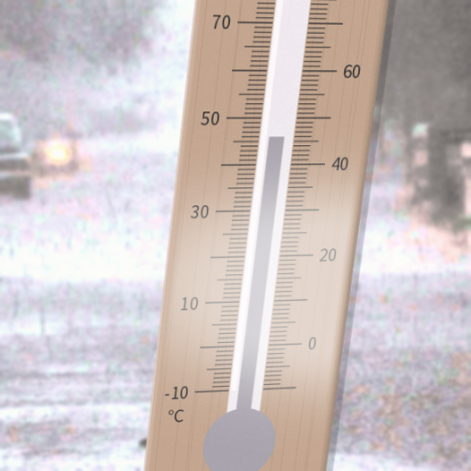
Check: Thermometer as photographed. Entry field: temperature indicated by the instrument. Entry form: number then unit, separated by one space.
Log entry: 46 °C
